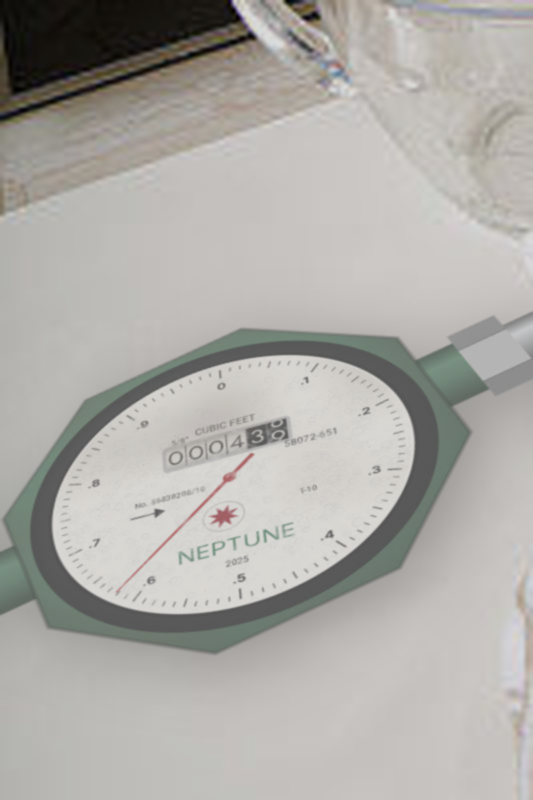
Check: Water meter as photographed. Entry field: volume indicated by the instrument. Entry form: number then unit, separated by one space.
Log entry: 438.62 ft³
